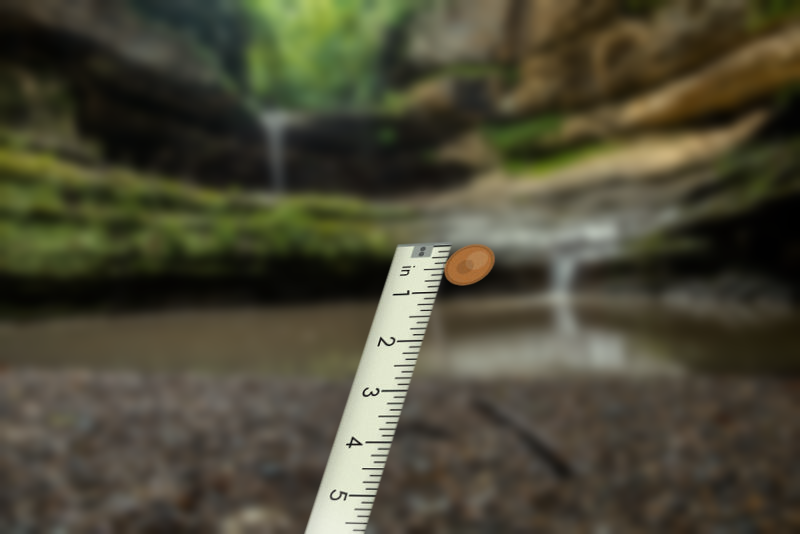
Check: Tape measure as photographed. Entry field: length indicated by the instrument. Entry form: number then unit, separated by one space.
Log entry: 0.875 in
